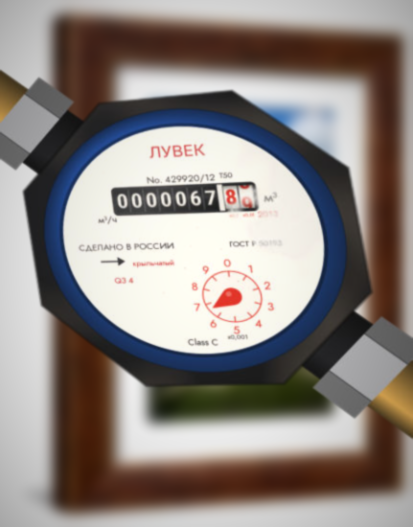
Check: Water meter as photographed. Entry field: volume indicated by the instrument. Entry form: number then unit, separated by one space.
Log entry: 67.886 m³
